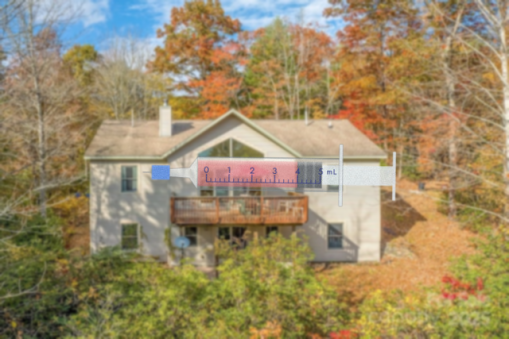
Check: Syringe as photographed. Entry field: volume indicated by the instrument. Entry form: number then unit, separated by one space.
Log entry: 4 mL
